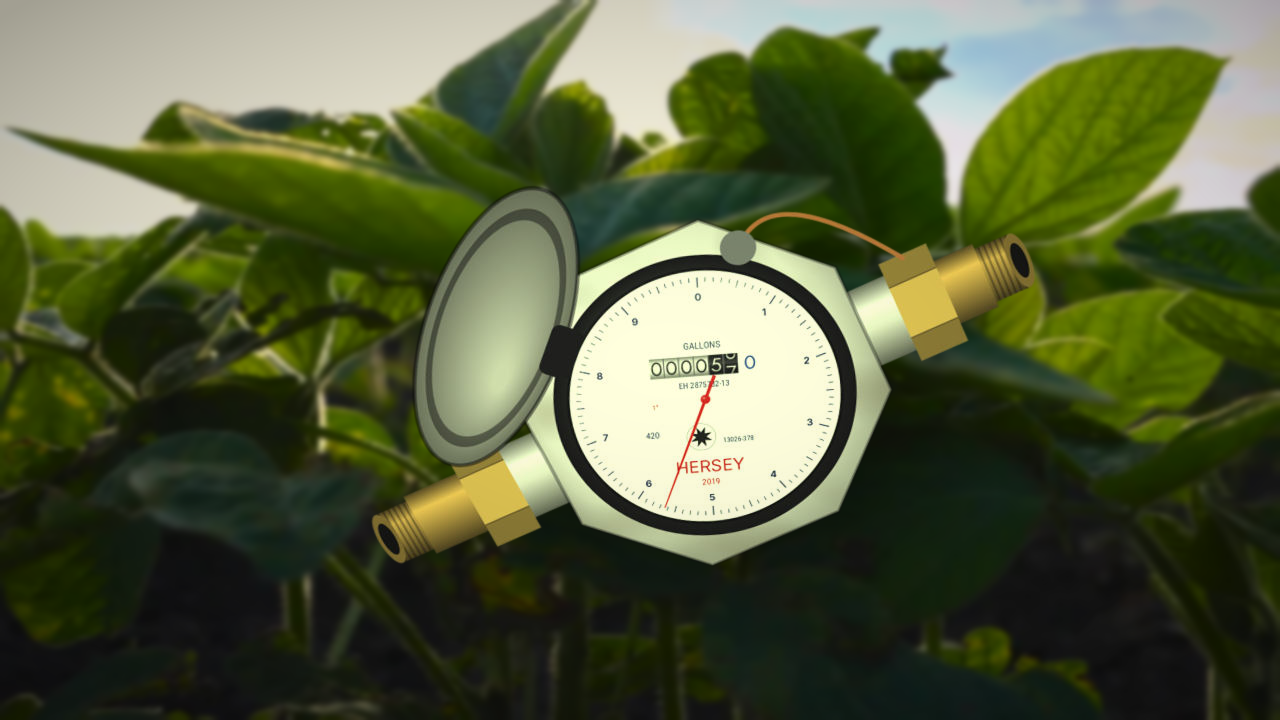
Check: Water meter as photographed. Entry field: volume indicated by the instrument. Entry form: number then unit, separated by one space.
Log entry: 565.6 gal
